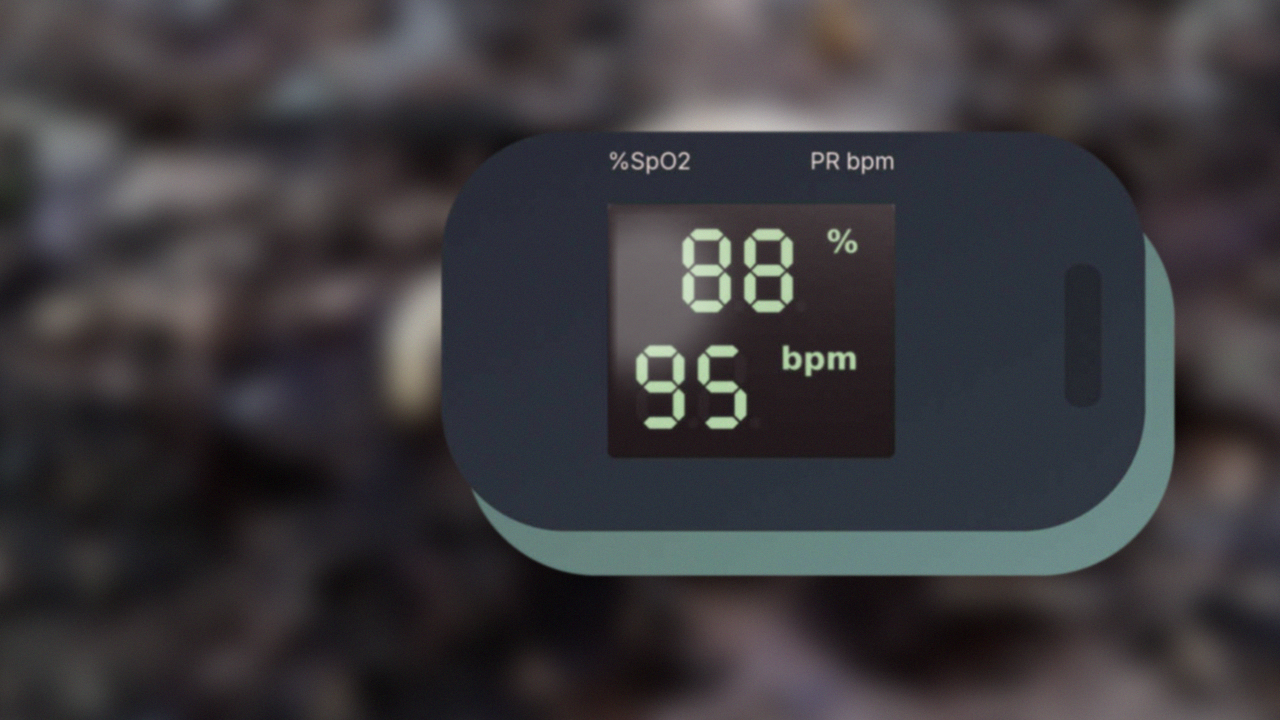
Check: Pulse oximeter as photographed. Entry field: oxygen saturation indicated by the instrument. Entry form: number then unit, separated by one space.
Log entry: 88 %
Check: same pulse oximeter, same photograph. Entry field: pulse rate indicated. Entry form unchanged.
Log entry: 95 bpm
